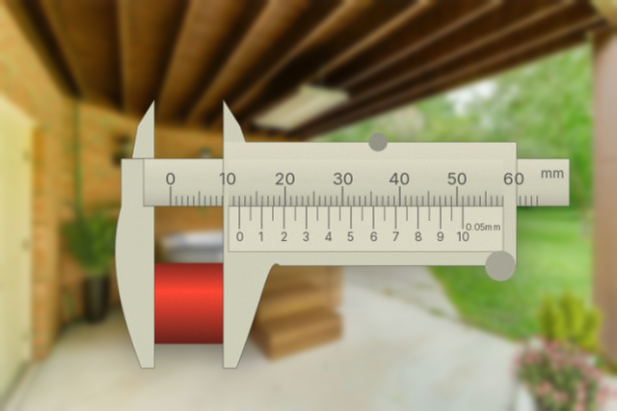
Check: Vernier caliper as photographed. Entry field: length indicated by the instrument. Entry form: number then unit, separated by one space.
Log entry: 12.0 mm
